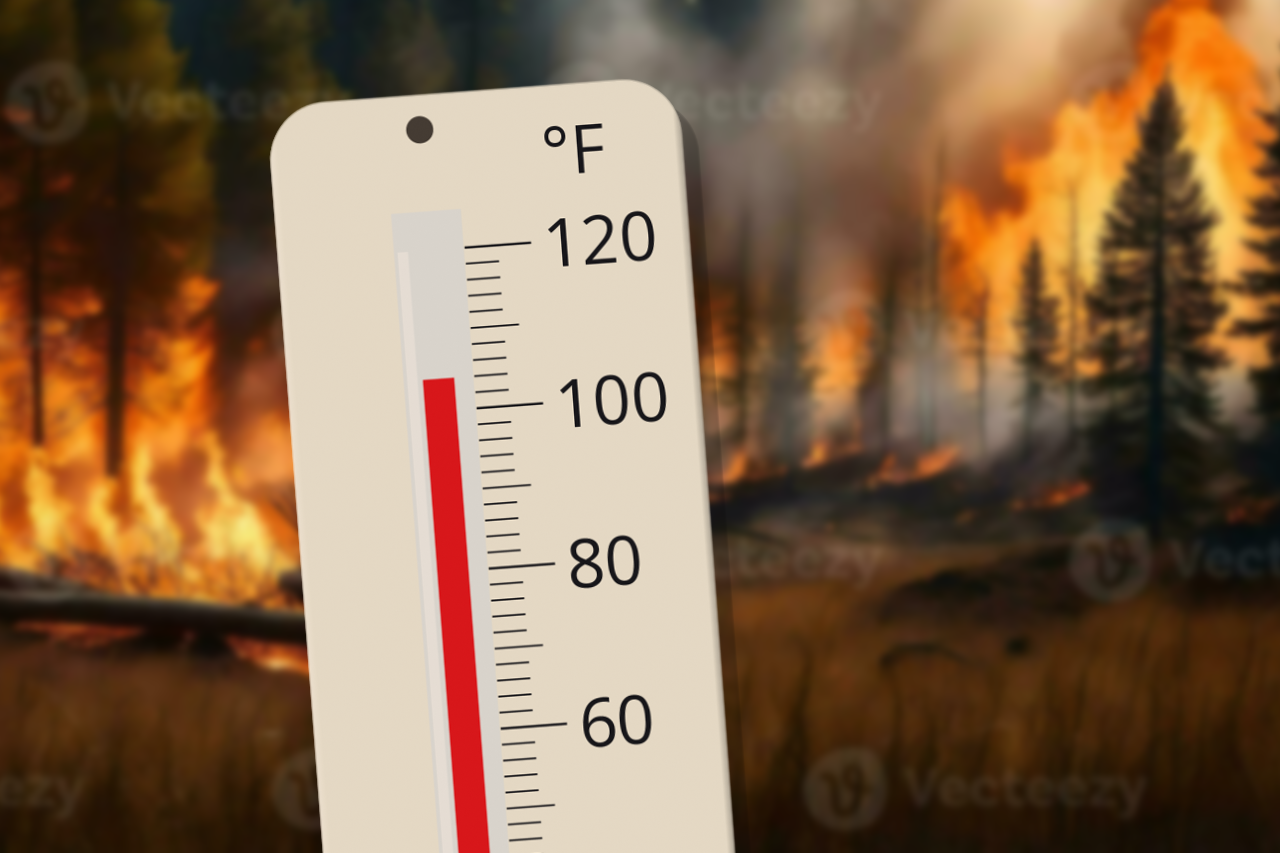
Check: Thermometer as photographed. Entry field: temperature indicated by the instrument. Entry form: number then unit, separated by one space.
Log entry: 104 °F
